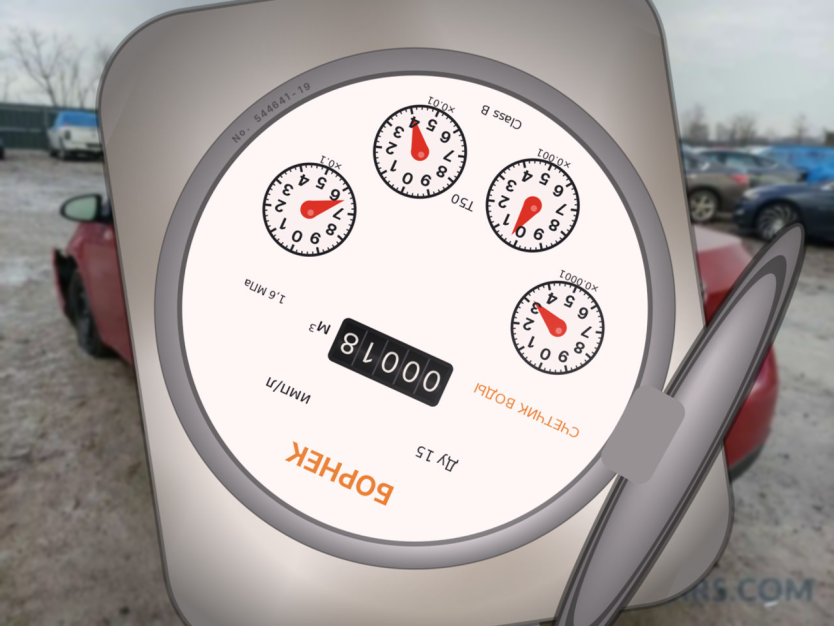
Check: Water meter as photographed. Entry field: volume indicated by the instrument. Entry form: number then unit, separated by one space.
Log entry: 18.6403 m³
